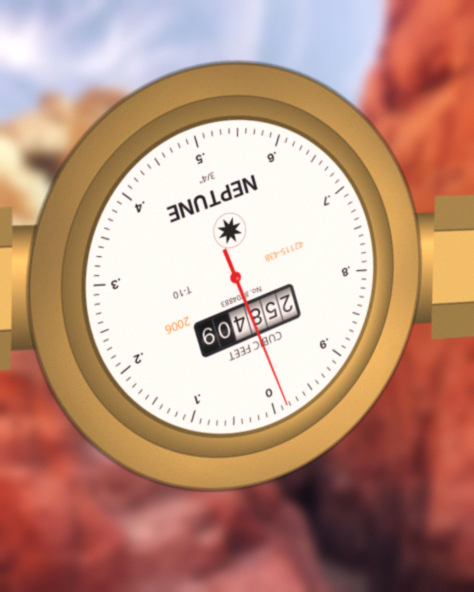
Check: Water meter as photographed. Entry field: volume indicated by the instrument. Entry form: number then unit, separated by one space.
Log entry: 258408.98 ft³
